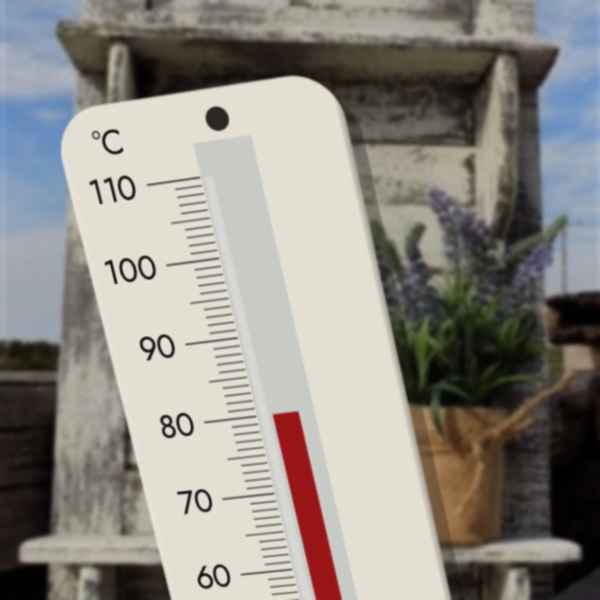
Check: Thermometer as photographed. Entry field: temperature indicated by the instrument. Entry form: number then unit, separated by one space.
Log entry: 80 °C
